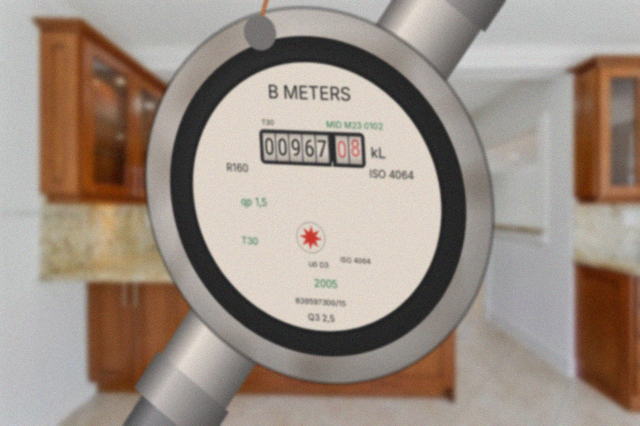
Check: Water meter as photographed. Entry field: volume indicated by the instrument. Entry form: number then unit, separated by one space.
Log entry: 967.08 kL
